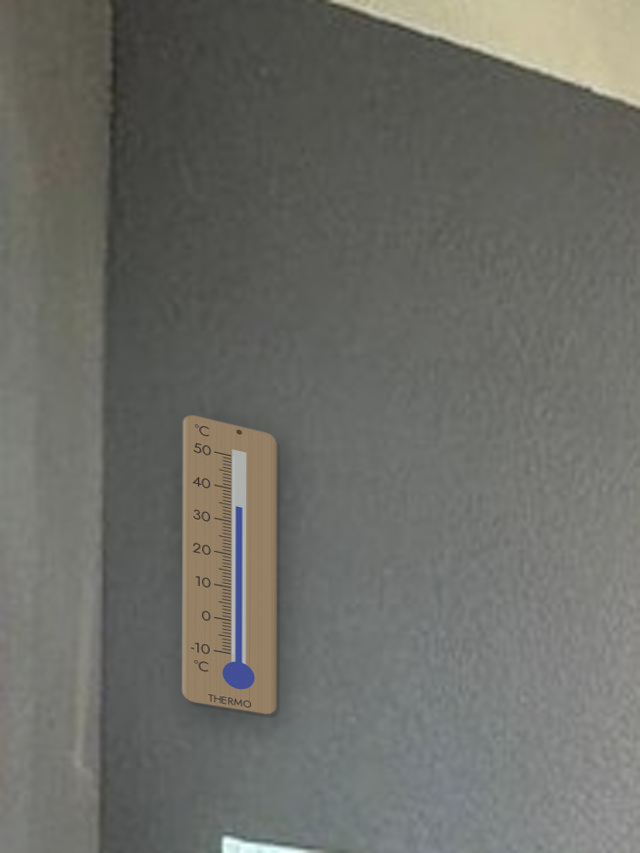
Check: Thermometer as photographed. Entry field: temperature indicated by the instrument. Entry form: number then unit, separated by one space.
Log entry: 35 °C
